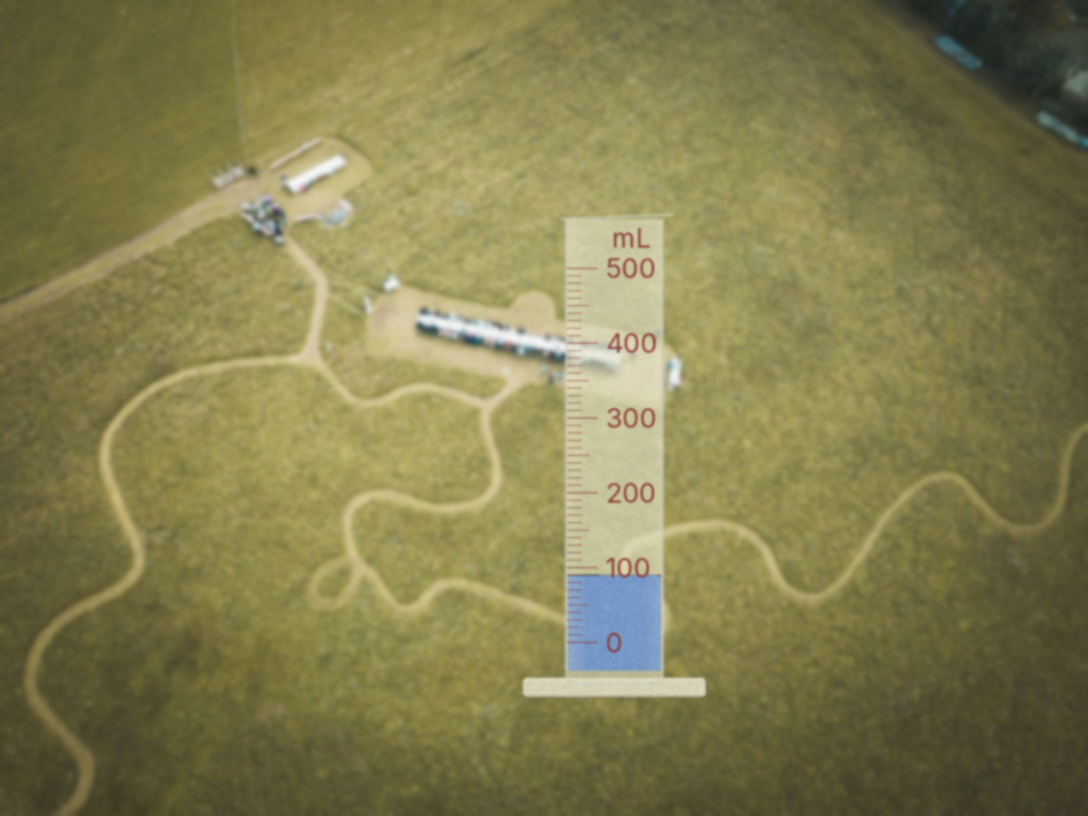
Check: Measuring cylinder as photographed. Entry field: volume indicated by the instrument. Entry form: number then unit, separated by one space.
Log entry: 90 mL
